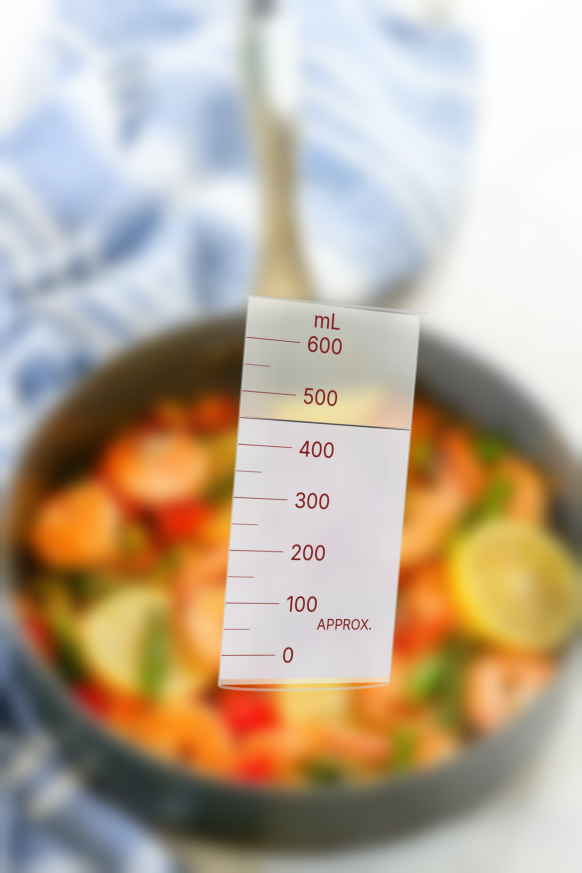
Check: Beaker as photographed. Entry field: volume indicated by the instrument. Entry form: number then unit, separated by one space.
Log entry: 450 mL
